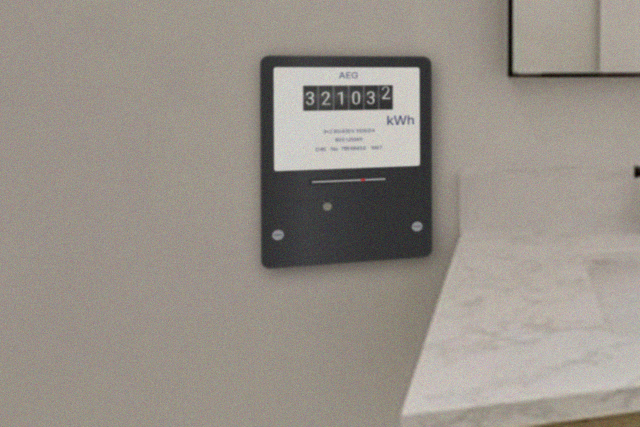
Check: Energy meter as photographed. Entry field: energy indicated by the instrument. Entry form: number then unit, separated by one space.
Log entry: 321032 kWh
